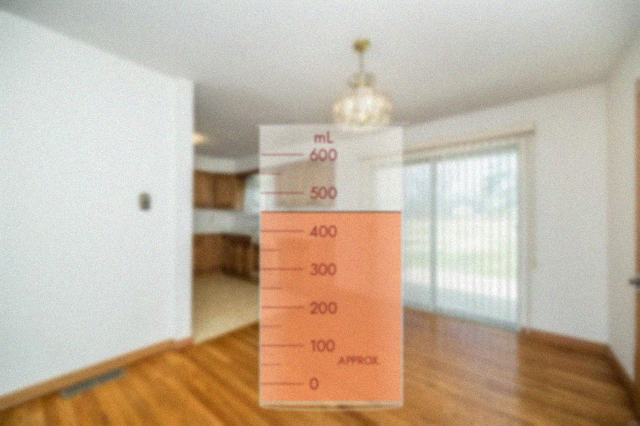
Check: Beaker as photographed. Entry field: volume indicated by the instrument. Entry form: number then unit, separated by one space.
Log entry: 450 mL
